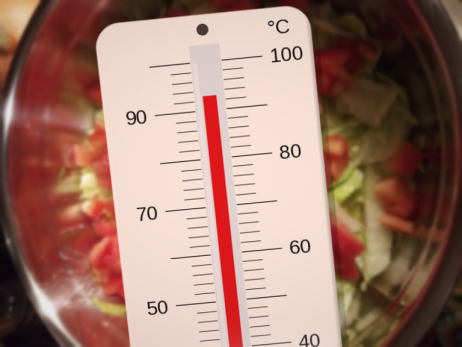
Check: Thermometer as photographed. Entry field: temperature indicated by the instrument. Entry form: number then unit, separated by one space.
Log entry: 93 °C
